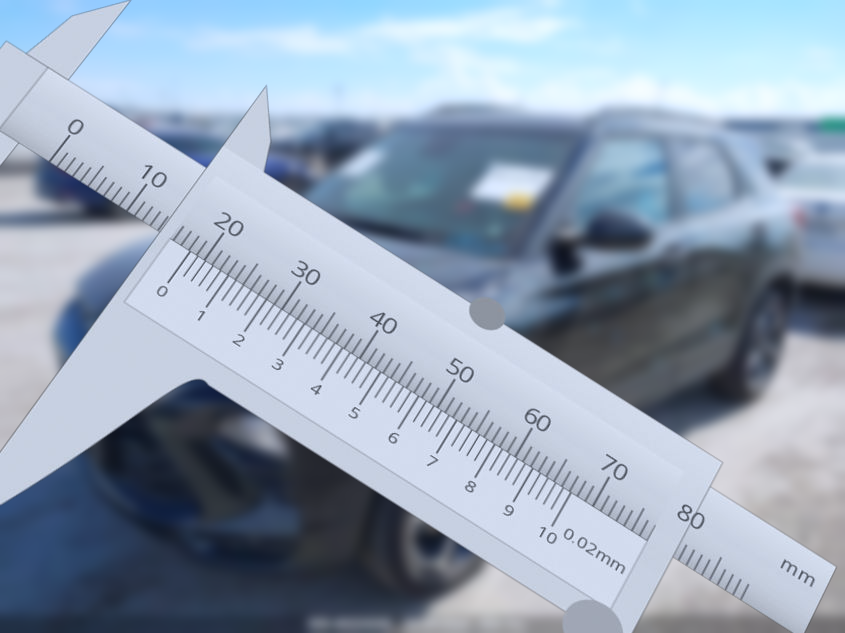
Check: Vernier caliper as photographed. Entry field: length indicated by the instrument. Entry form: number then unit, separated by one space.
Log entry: 18.2 mm
